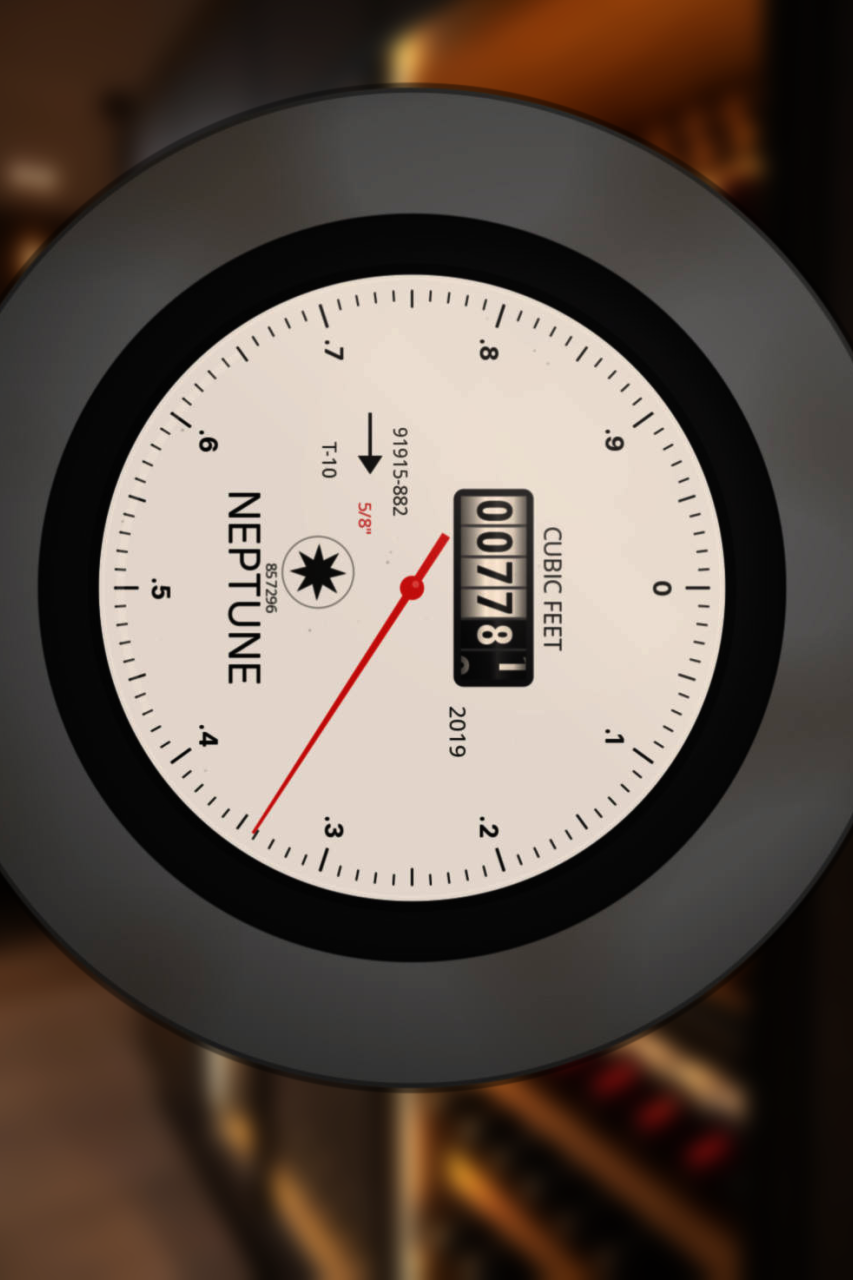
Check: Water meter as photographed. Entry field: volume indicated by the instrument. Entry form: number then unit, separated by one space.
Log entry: 7781.34 ft³
